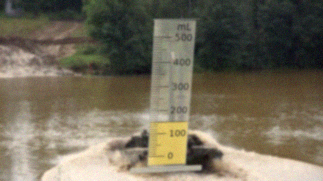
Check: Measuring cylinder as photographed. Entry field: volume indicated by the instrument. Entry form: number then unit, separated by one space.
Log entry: 150 mL
